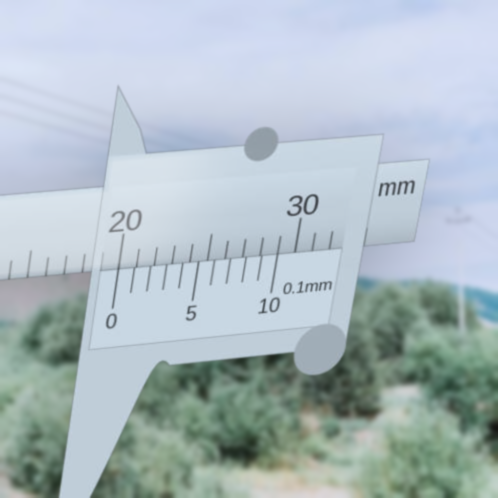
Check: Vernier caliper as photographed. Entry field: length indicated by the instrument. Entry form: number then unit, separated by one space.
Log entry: 20.0 mm
